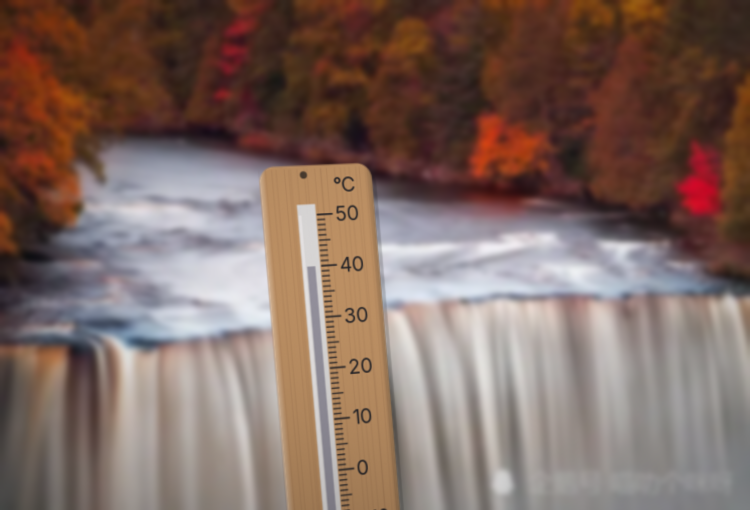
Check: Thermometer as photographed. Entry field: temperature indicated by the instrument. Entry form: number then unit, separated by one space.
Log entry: 40 °C
